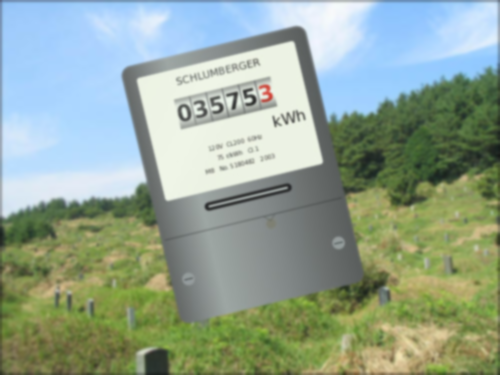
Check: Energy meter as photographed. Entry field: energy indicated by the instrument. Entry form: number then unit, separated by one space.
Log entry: 3575.3 kWh
